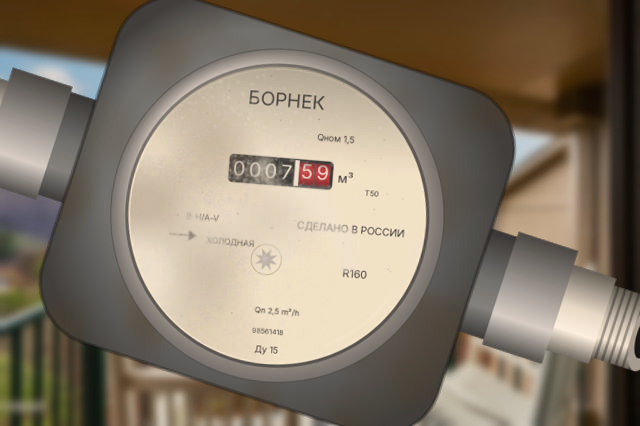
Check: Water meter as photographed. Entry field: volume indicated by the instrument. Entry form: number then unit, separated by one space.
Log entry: 7.59 m³
